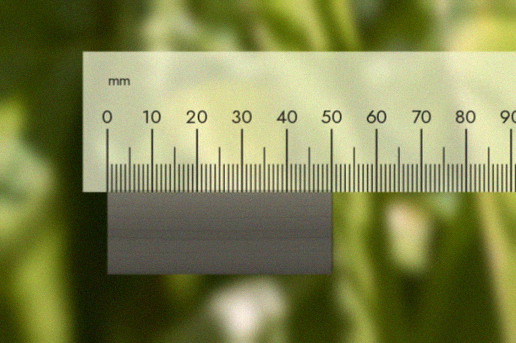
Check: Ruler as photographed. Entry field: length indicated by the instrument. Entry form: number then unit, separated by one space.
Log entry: 50 mm
